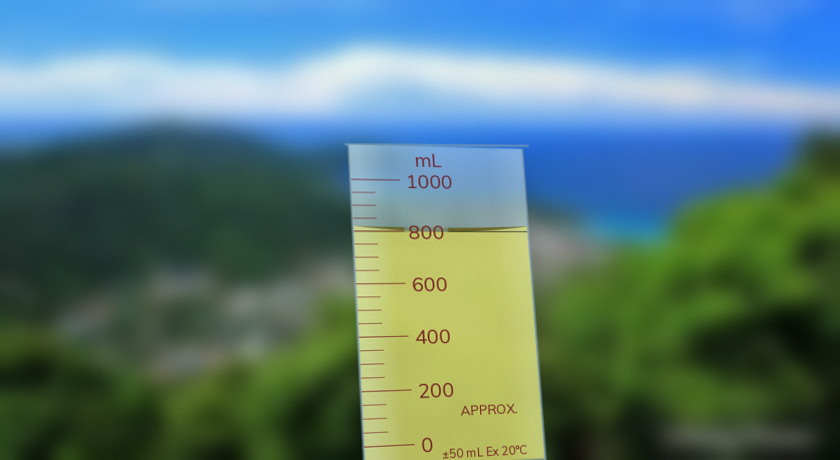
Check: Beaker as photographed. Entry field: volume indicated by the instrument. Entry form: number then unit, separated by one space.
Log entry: 800 mL
